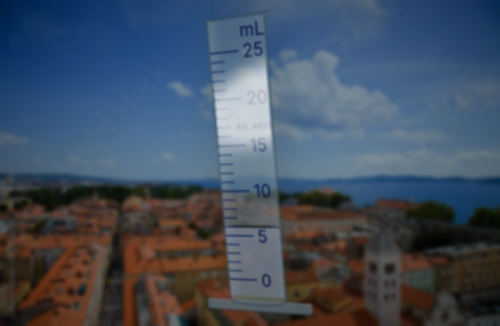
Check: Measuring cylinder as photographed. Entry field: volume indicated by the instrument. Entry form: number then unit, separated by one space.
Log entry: 6 mL
